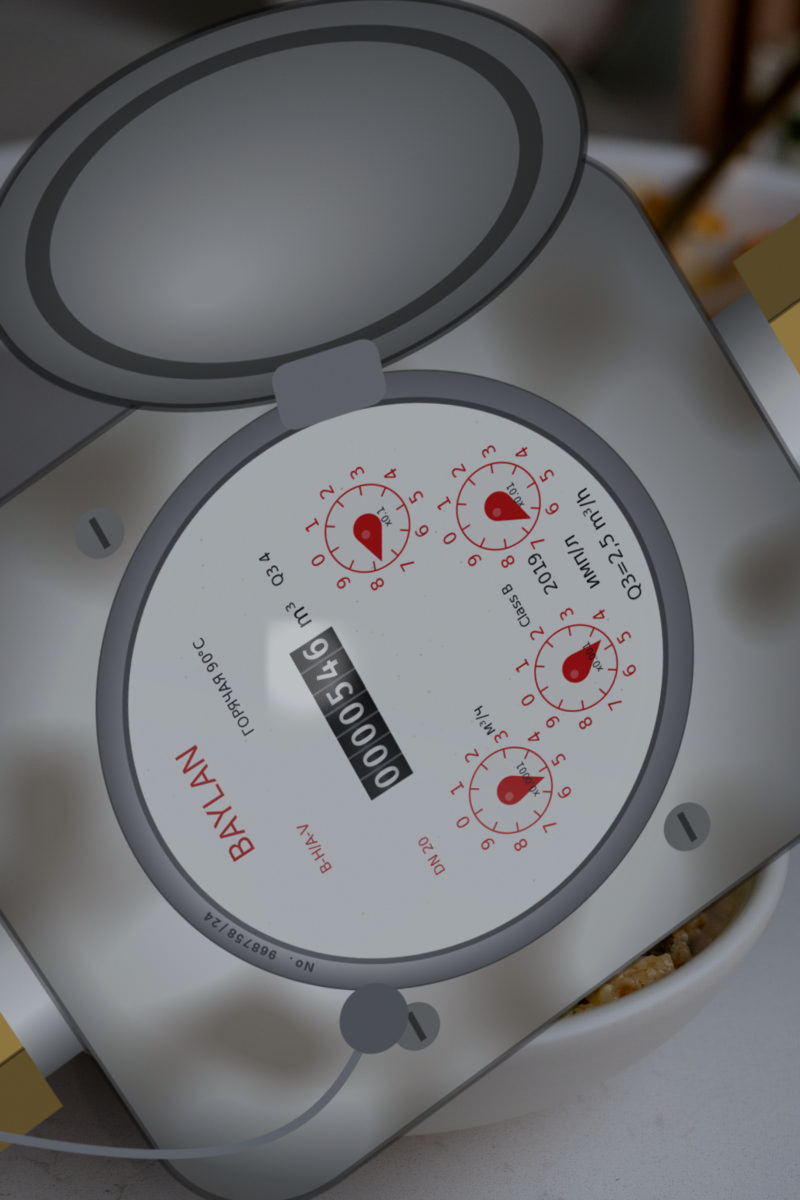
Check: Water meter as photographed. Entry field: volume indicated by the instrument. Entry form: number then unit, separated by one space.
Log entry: 546.7645 m³
